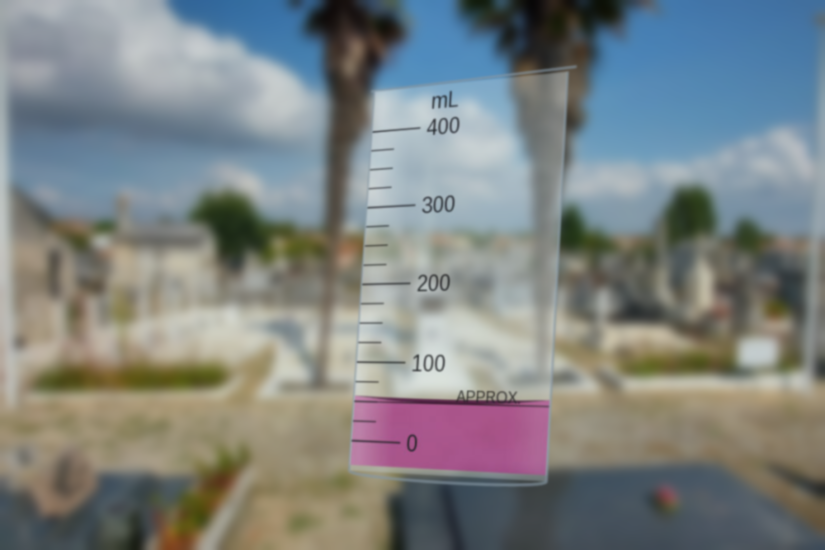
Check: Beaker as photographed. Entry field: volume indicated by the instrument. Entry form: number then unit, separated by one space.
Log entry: 50 mL
